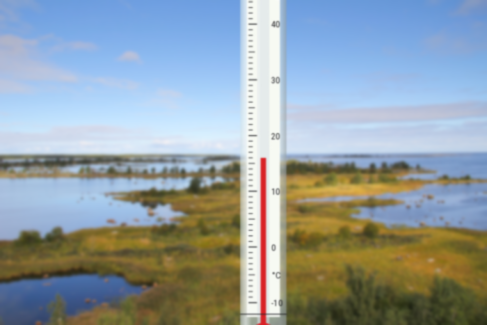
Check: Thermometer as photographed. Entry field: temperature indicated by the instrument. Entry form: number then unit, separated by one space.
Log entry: 16 °C
